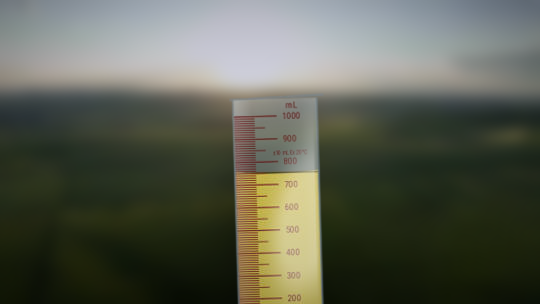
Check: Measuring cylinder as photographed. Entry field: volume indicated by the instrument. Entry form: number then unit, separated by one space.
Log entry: 750 mL
